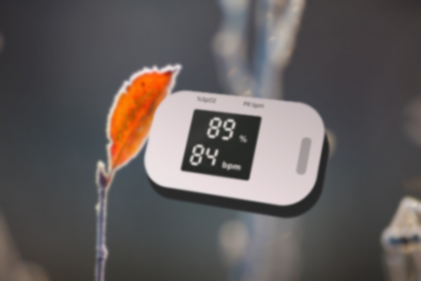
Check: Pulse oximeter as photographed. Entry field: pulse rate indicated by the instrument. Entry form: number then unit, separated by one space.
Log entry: 84 bpm
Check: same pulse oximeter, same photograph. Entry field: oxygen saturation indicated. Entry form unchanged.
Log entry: 89 %
